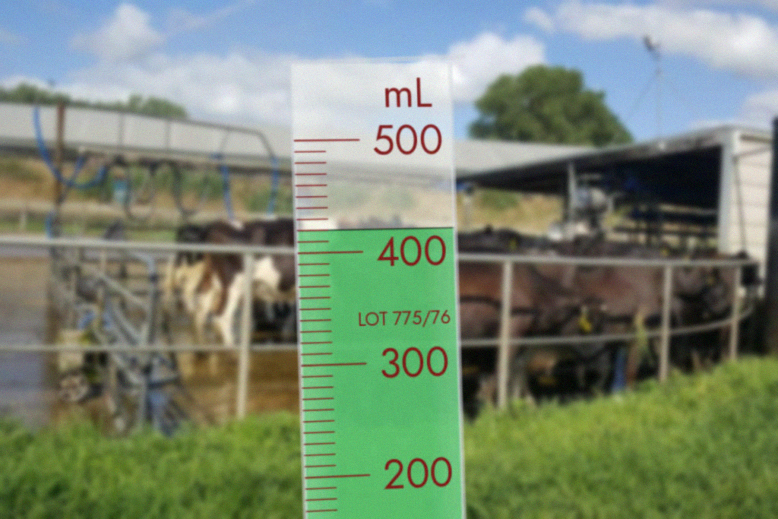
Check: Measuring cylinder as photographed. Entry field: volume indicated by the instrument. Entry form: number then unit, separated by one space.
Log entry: 420 mL
